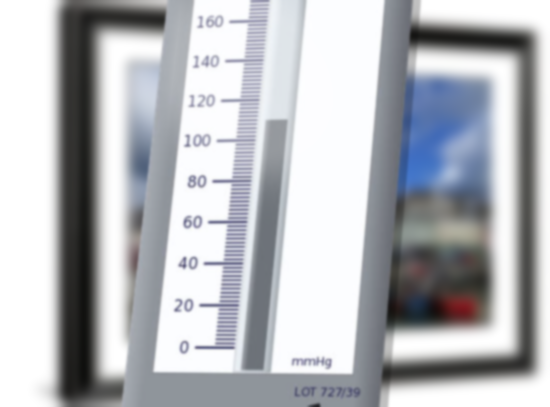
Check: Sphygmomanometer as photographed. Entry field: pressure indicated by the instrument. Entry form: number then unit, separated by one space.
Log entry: 110 mmHg
